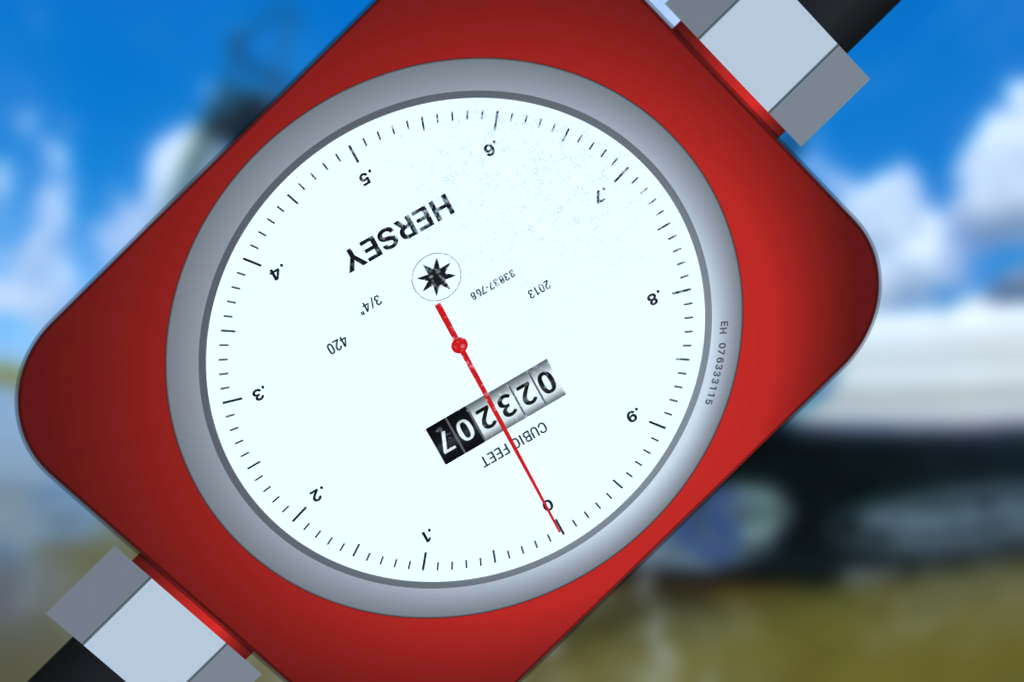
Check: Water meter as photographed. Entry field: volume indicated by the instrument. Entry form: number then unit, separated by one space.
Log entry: 23207.00 ft³
